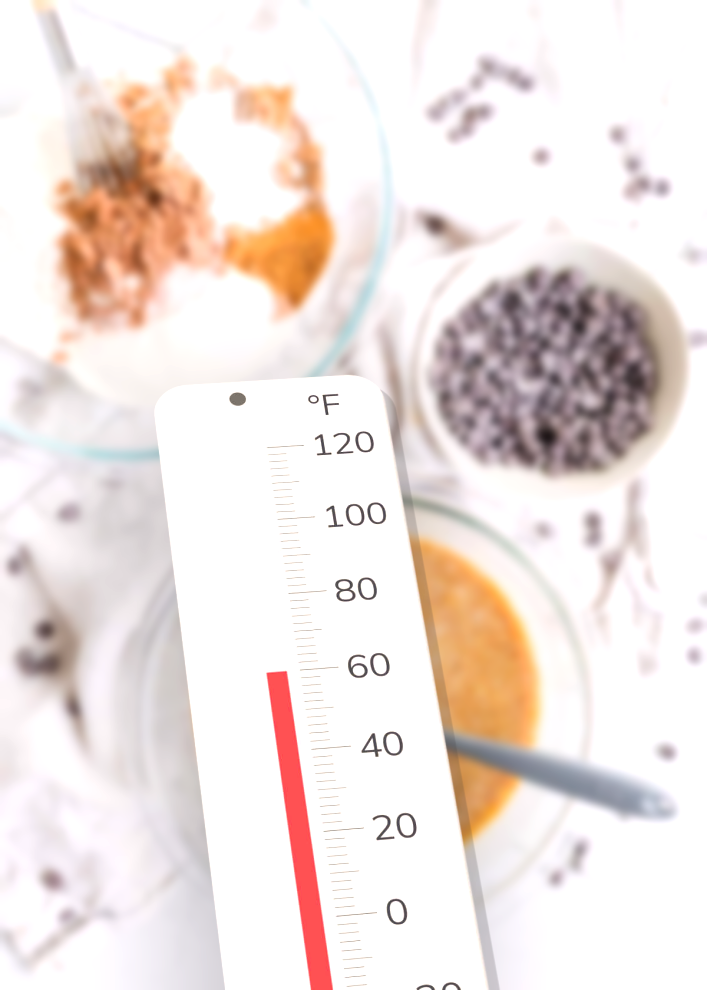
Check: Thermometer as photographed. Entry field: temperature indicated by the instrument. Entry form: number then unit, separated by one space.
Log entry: 60 °F
